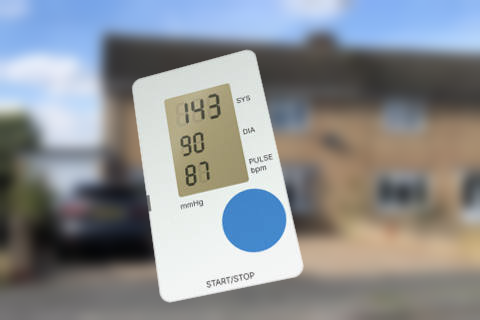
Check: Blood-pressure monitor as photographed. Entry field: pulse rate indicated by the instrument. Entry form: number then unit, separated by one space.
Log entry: 87 bpm
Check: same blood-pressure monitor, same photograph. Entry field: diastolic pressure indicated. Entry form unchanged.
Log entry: 90 mmHg
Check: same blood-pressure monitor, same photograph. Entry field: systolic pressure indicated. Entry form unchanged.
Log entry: 143 mmHg
